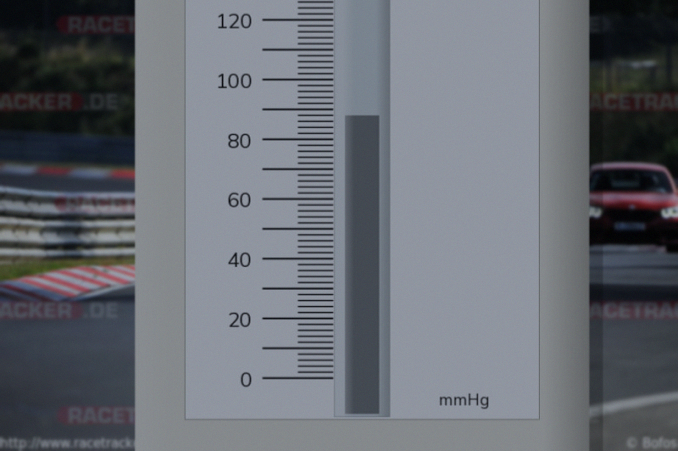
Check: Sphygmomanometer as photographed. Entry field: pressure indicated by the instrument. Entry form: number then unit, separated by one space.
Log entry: 88 mmHg
